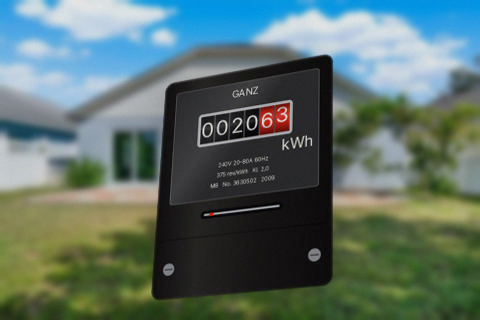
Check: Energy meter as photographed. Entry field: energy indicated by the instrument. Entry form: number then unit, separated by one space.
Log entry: 20.63 kWh
